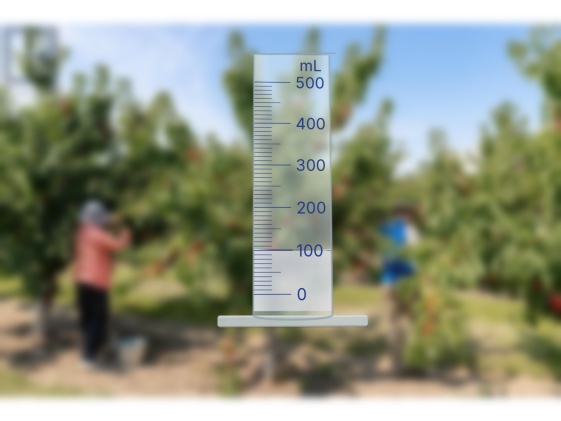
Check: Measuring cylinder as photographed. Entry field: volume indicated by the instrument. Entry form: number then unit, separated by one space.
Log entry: 100 mL
